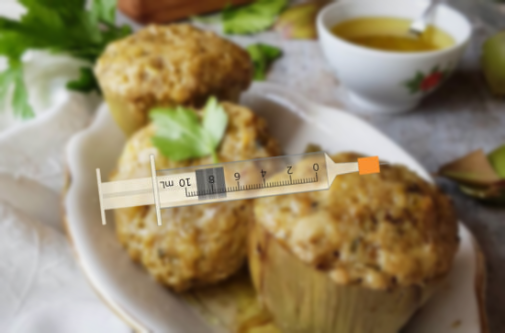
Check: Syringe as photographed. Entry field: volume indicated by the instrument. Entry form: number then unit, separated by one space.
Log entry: 7 mL
